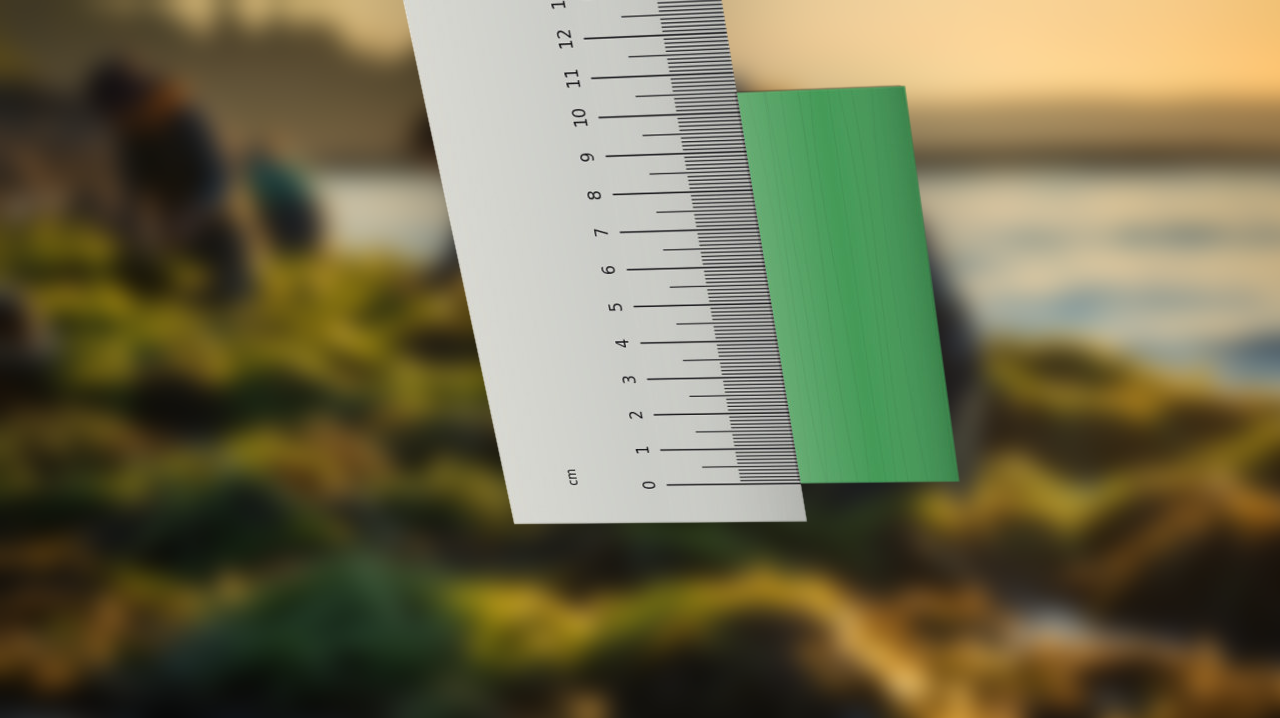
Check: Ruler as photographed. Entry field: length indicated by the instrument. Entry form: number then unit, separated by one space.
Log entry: 10.5 cm
